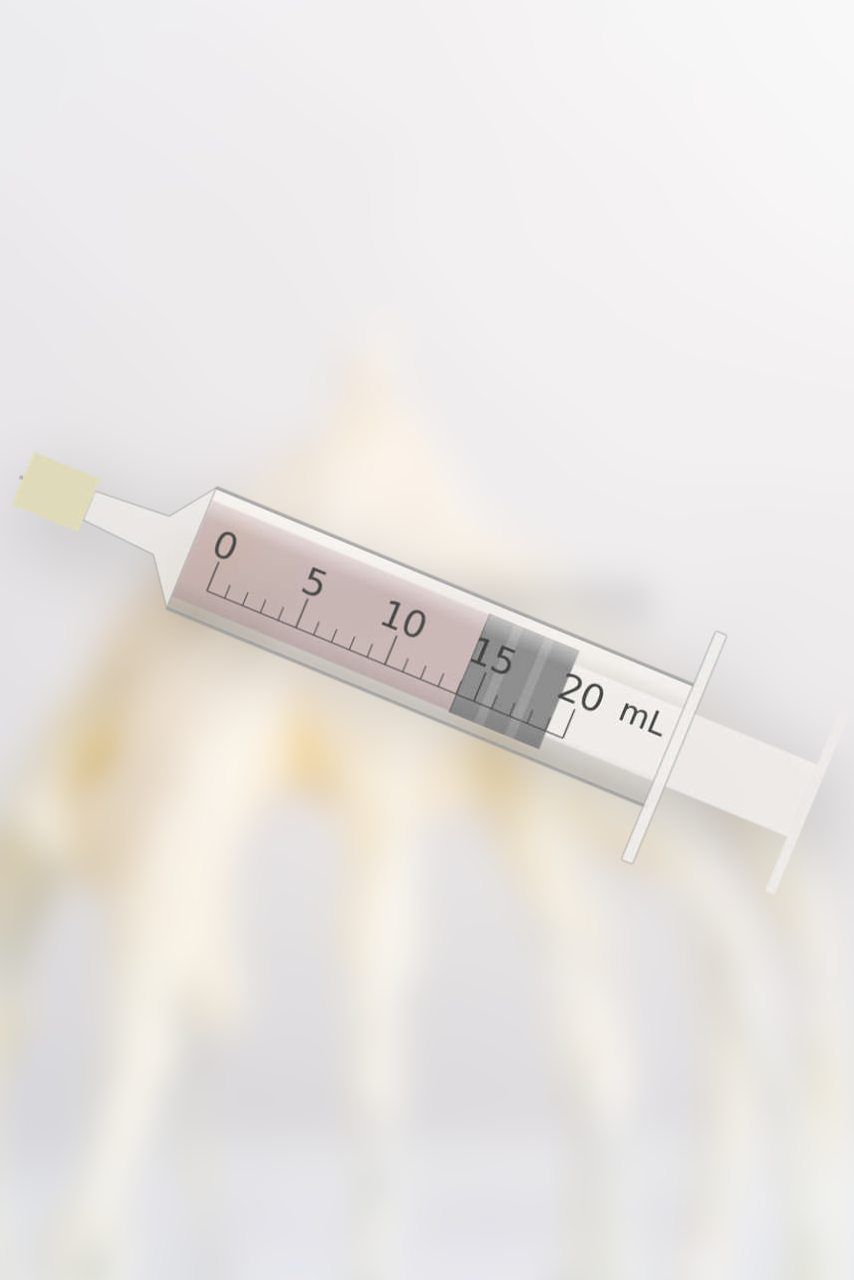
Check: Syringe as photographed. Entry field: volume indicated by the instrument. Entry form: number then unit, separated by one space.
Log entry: 14 mL
